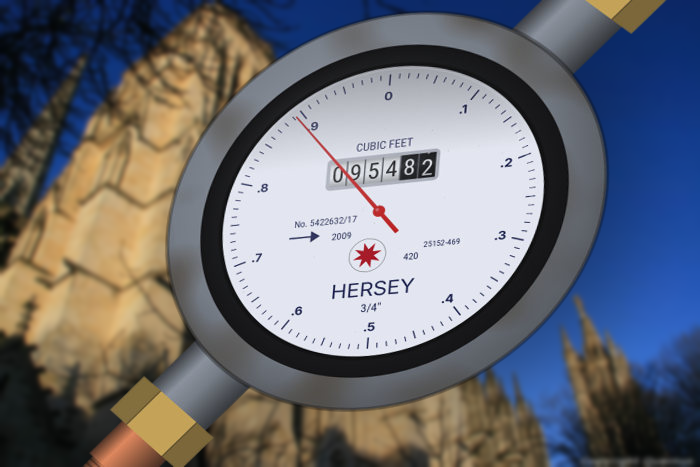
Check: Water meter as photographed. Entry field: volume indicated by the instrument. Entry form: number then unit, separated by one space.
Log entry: 95481.89 ft³
